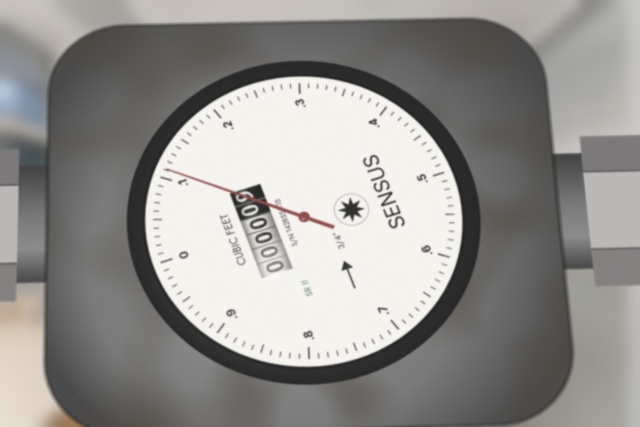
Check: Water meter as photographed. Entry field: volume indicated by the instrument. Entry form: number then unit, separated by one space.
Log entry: 9.11 ft³
